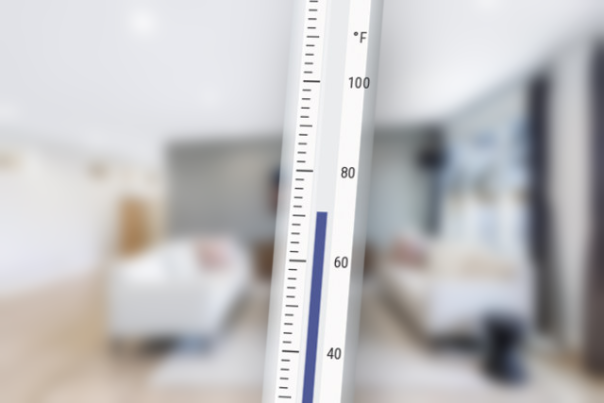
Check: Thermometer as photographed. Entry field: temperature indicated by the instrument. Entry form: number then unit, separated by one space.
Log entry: 71 °F
